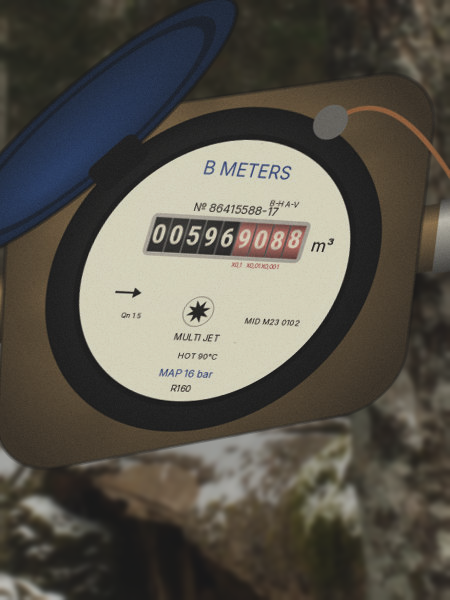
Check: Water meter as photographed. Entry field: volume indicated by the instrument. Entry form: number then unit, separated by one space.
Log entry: 596.9088 m³
